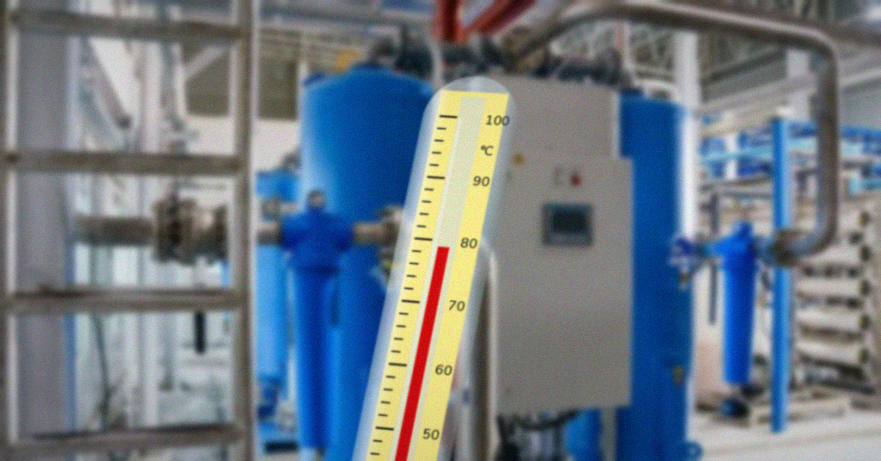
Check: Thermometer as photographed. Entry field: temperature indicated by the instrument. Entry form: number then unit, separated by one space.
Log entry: 79 °C
